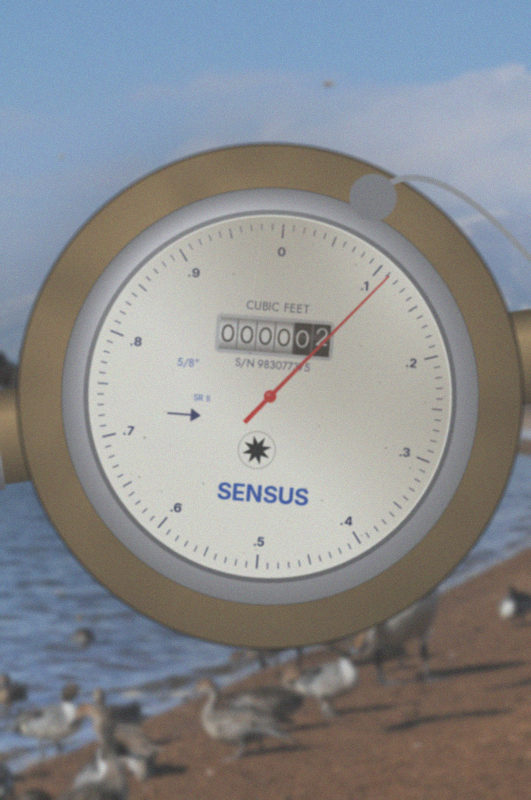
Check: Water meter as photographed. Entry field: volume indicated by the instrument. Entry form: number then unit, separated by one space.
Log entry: 2.11 ft³
